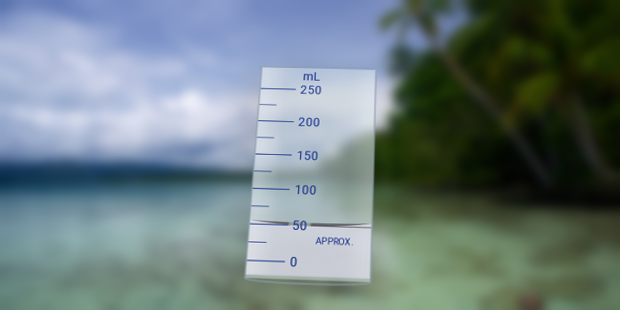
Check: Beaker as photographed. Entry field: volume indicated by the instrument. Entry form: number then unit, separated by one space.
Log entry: 50 mL
